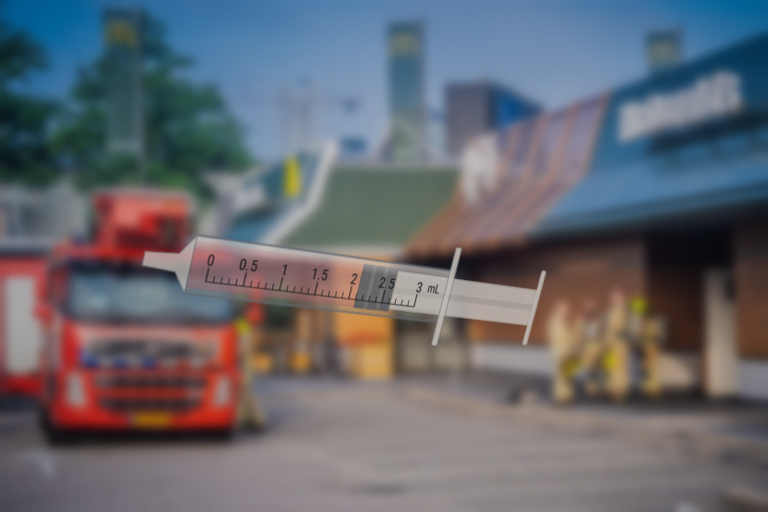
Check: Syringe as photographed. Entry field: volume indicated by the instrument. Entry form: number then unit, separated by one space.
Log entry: 2.1 mL
